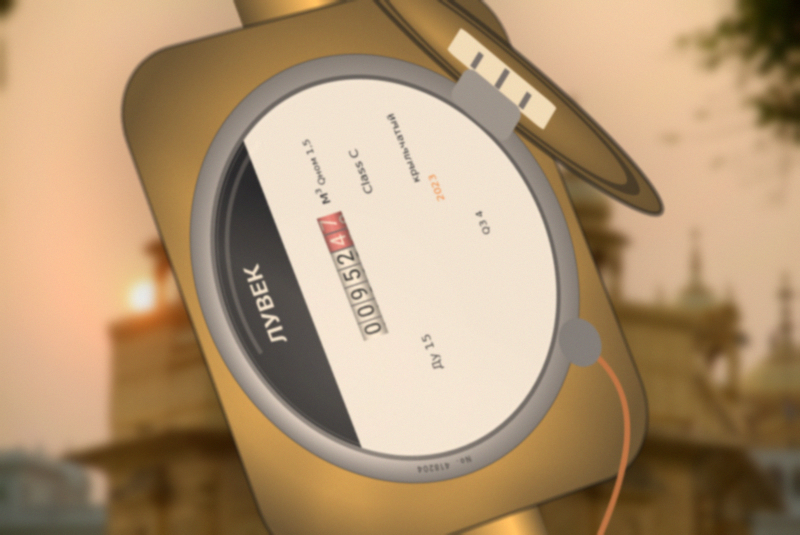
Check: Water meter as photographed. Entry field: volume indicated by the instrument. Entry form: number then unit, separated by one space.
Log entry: 952.47 m³
